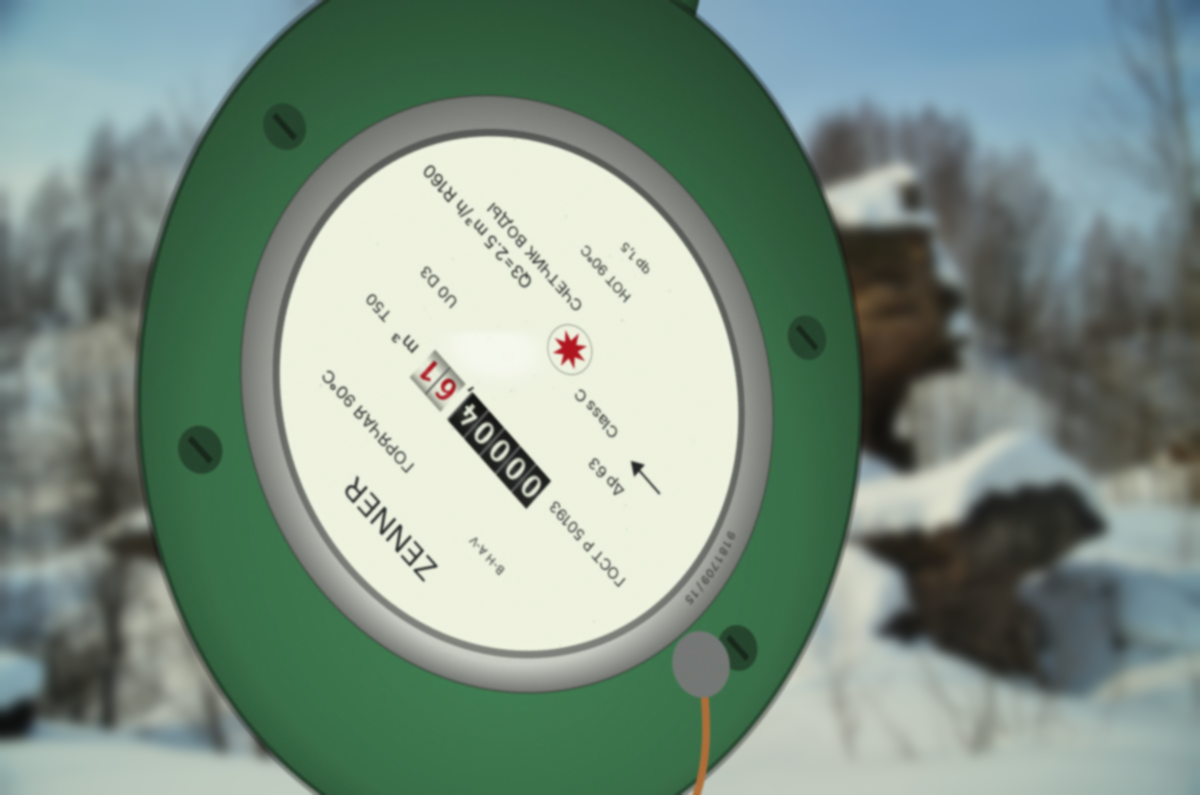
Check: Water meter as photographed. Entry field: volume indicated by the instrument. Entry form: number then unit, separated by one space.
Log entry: 4.61 m³
